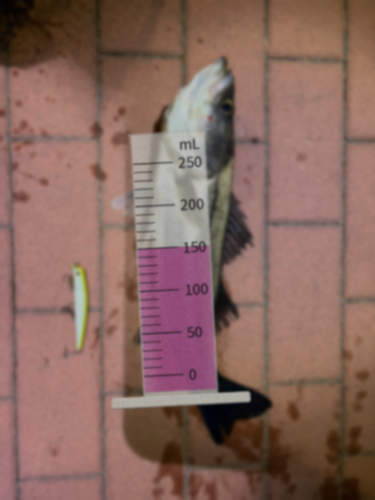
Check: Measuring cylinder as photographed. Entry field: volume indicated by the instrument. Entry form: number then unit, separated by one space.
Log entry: 150 mL
